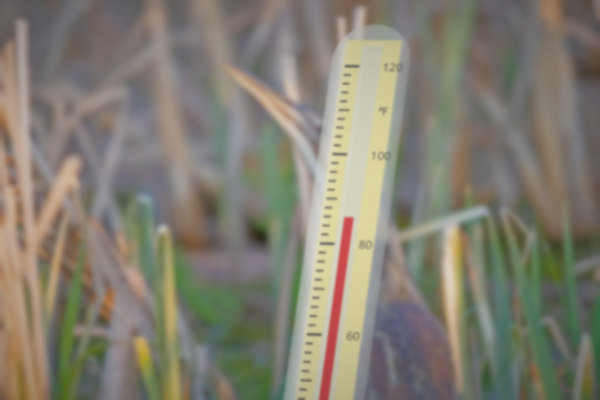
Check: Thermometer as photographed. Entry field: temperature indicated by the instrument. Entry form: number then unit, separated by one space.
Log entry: 86 °F
